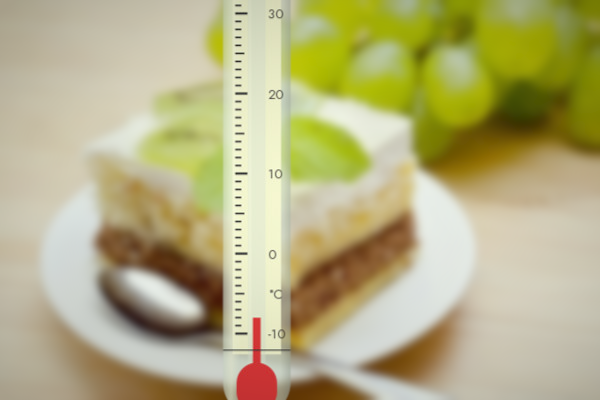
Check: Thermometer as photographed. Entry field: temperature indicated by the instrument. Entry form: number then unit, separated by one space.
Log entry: -8 °C
